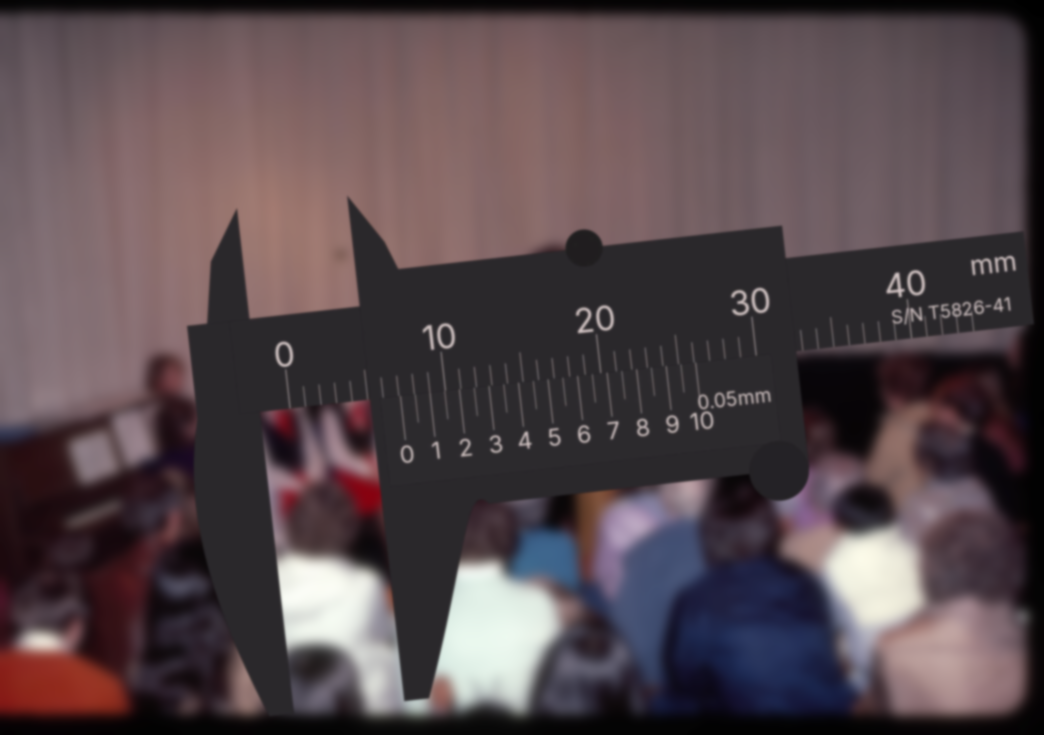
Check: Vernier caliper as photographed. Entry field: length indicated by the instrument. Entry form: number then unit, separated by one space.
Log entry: 7.1 mm
